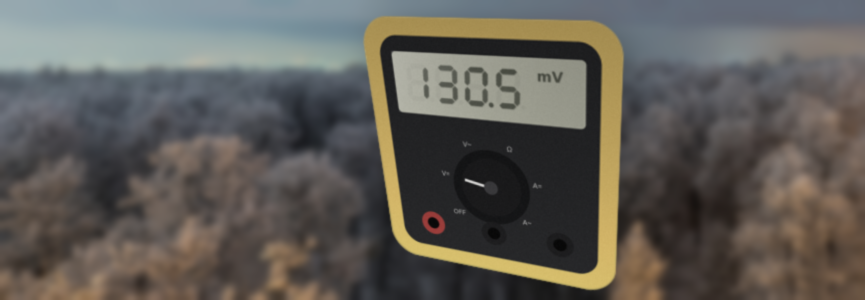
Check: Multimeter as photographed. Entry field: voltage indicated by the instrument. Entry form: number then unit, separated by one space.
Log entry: 130.5 mV
